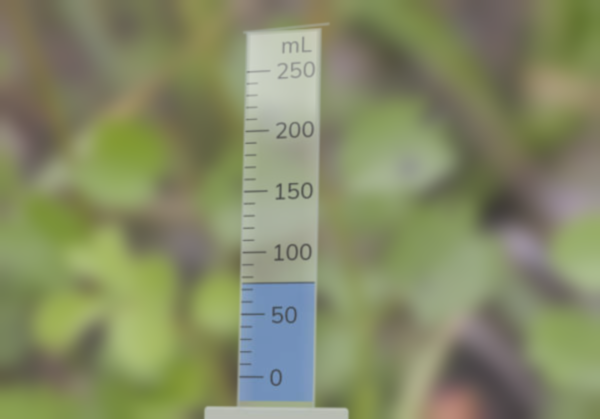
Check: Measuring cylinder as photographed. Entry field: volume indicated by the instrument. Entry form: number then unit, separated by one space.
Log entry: 75 mL
